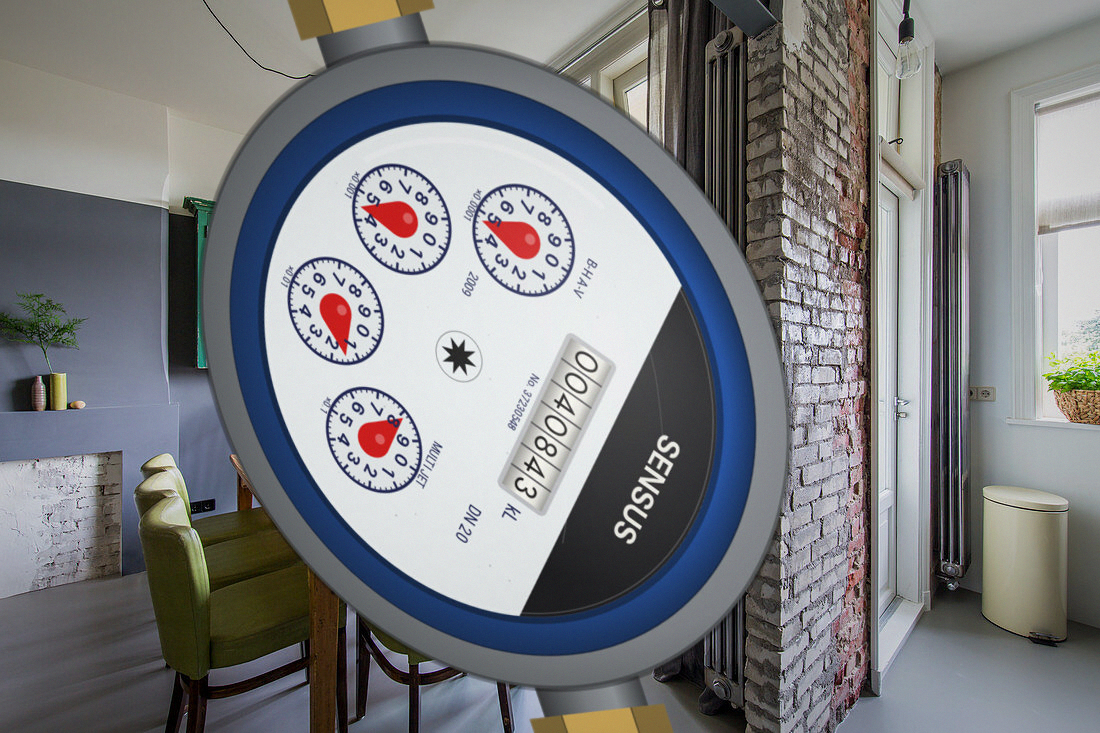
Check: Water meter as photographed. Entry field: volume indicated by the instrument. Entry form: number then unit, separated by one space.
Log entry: 40843.8144 kL
